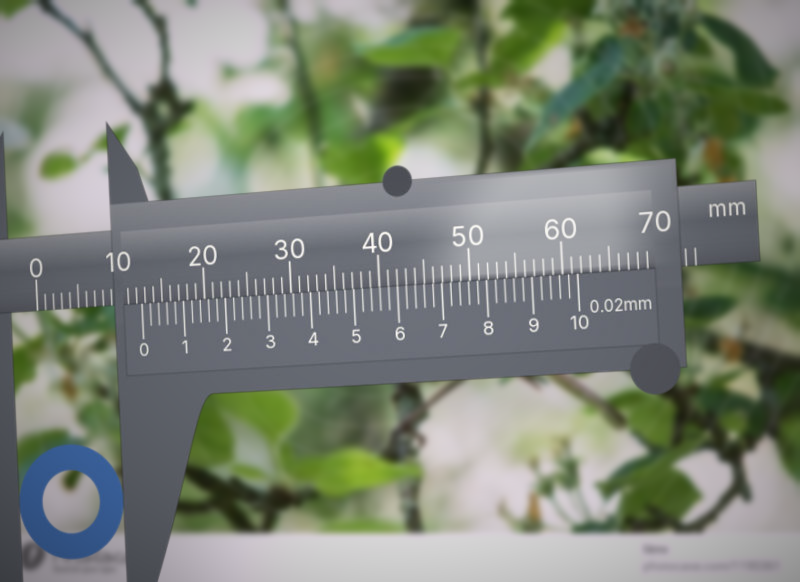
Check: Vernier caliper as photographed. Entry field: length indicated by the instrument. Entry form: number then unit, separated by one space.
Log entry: 12.6 mm
